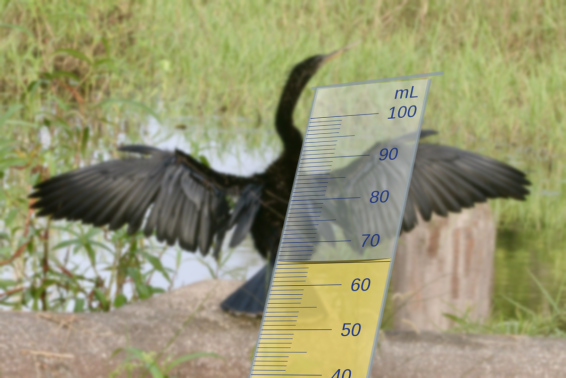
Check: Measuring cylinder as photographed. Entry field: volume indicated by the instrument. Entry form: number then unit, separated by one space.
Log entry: 65 mL
